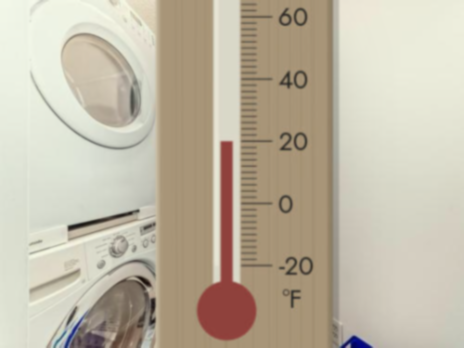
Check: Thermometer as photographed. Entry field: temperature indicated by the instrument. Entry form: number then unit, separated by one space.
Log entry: 20 °F
